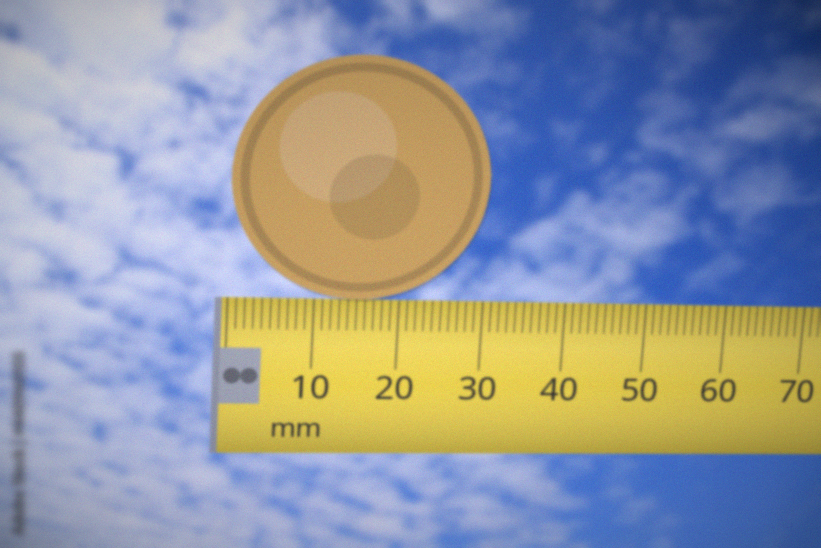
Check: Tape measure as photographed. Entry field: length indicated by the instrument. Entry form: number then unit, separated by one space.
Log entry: 30 mm
